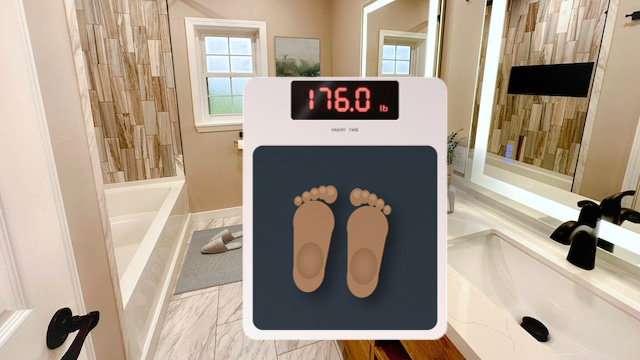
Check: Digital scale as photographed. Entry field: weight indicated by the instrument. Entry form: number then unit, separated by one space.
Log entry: 176.0 lb
